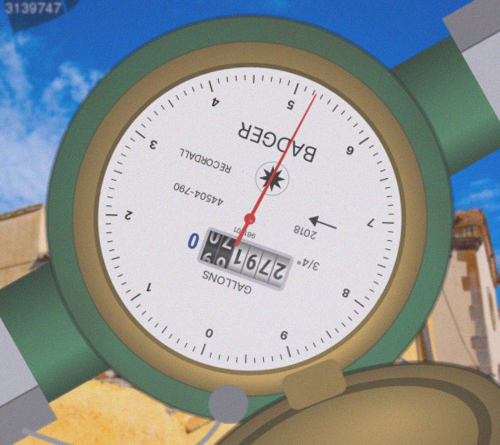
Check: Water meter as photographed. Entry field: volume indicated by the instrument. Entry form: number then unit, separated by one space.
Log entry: 2791695.2 gal
